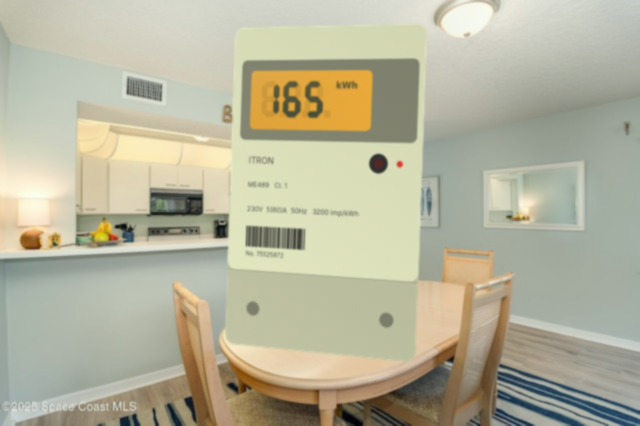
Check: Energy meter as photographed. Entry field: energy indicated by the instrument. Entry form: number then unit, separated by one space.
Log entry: 165 kWh
